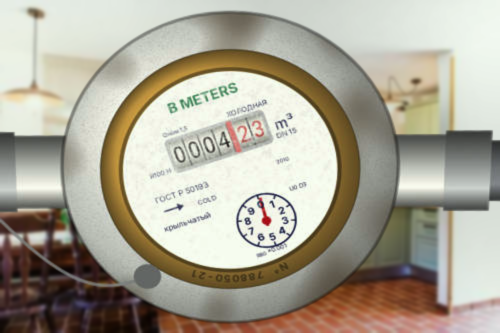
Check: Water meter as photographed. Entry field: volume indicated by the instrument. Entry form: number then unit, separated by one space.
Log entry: 4.230 m³
